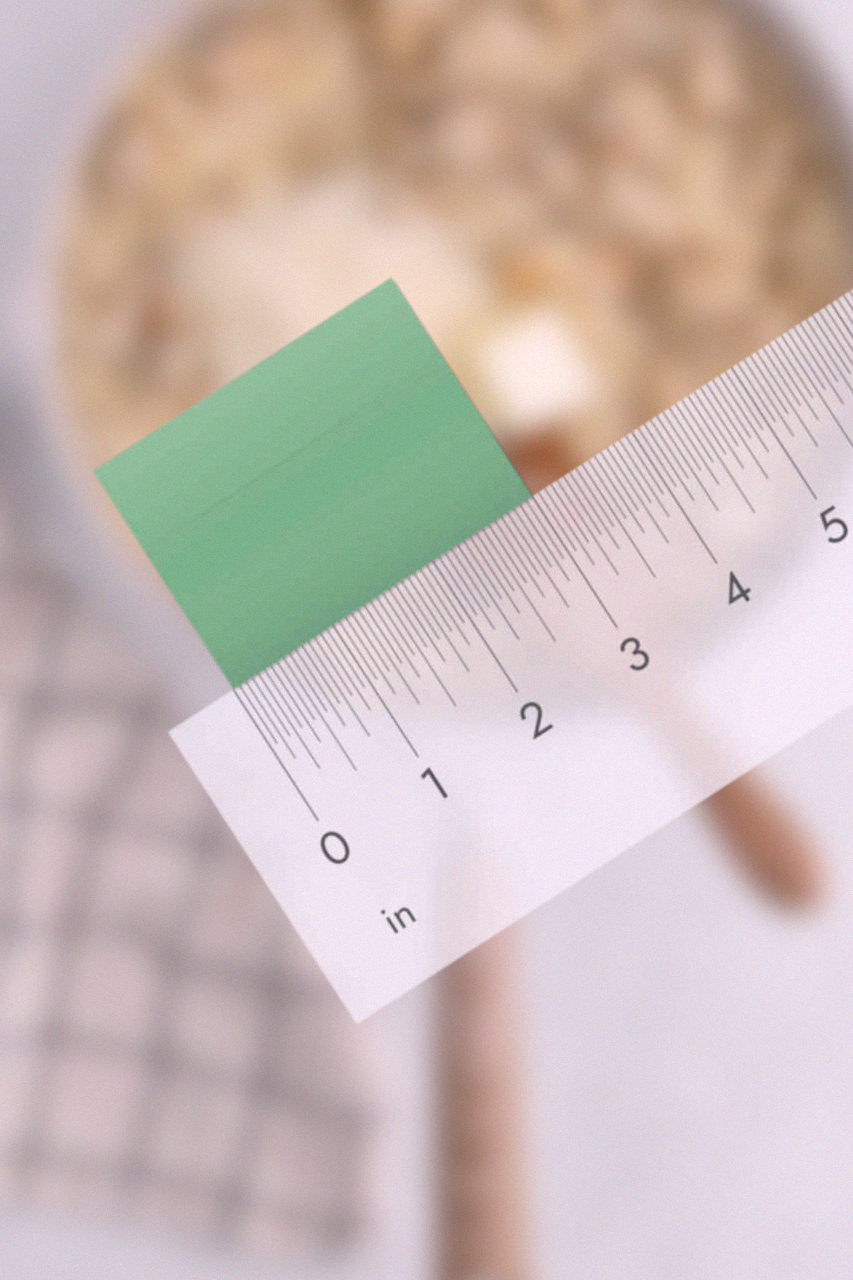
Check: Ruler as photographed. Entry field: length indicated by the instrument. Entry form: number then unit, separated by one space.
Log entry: 3 in
